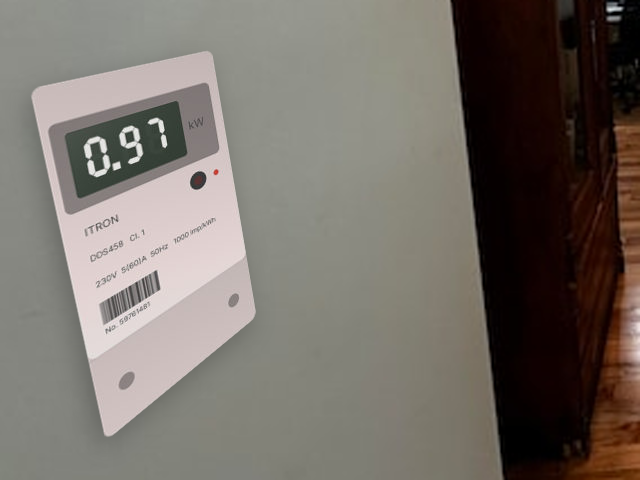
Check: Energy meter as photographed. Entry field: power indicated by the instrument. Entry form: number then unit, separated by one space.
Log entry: 0.97 kW
